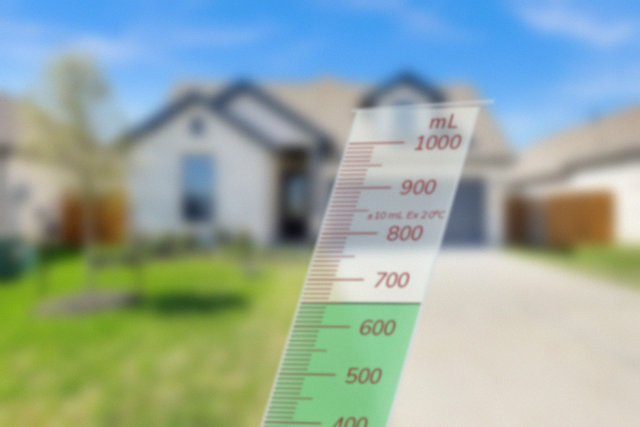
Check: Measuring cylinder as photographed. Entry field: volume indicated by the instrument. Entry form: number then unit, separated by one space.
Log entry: 650 mL
